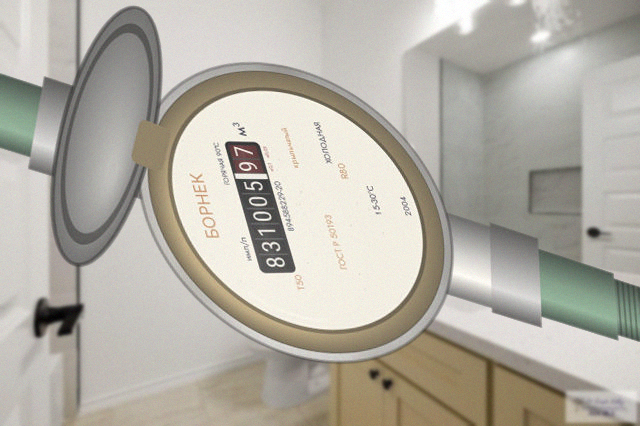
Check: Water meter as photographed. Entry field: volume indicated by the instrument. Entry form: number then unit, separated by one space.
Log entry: 831005.97 m³
